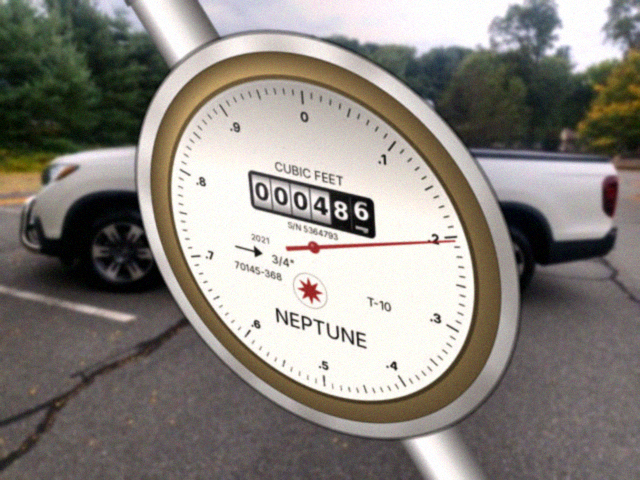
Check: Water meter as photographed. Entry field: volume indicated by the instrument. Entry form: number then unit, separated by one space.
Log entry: 486.20 ft³
